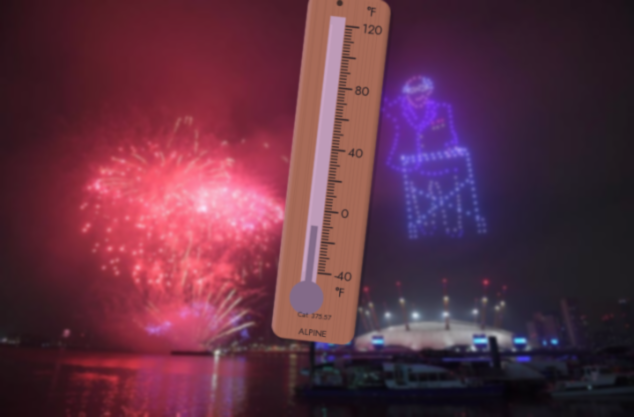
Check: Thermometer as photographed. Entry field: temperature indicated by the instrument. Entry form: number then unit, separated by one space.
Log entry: -10 °F
